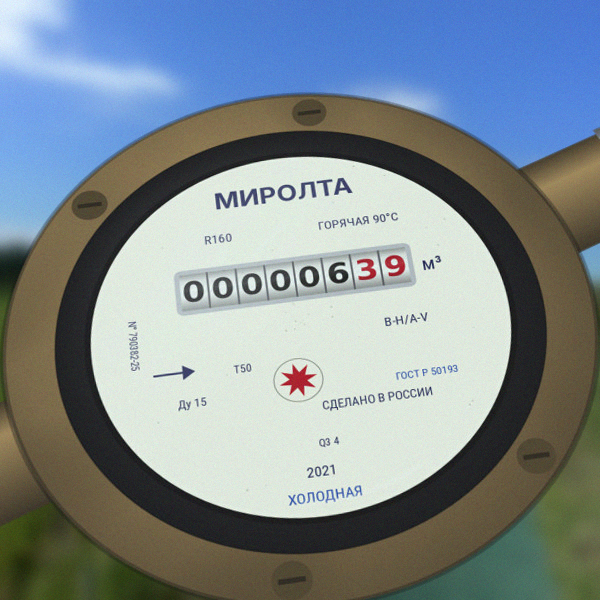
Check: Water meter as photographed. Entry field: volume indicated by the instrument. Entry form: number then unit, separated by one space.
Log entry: 6.39 m³
